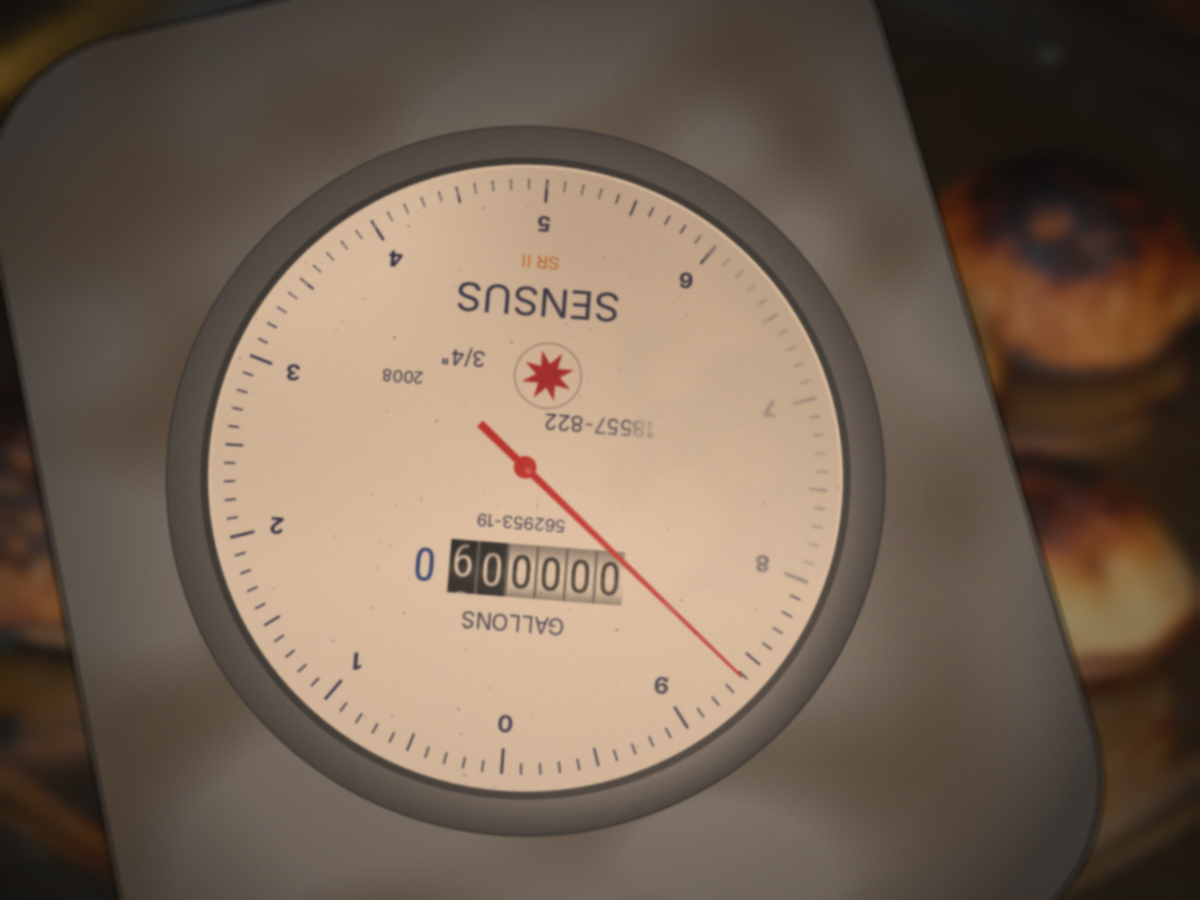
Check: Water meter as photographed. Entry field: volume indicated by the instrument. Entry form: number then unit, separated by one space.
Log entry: 88.6 gal
